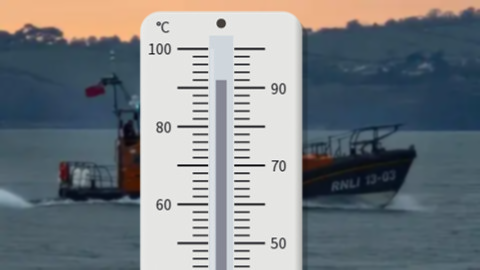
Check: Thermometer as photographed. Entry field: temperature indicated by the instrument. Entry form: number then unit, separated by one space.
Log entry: 92 °C
